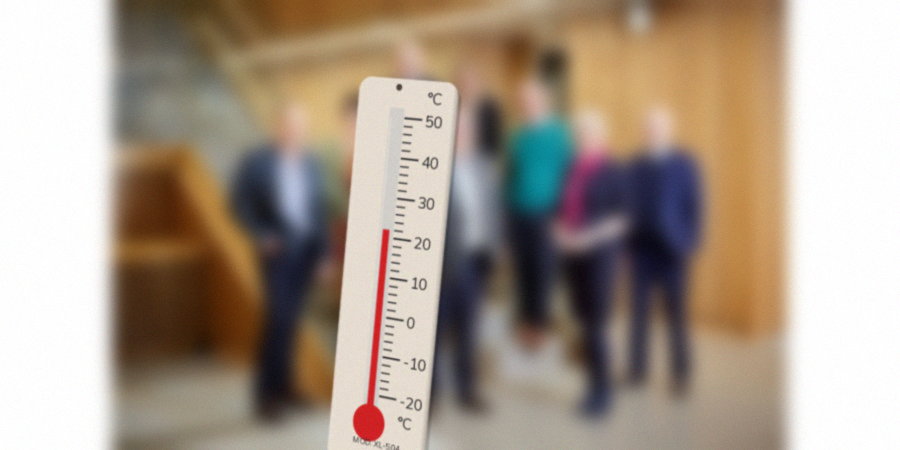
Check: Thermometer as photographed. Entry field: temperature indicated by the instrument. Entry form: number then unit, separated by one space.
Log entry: 22 °C
